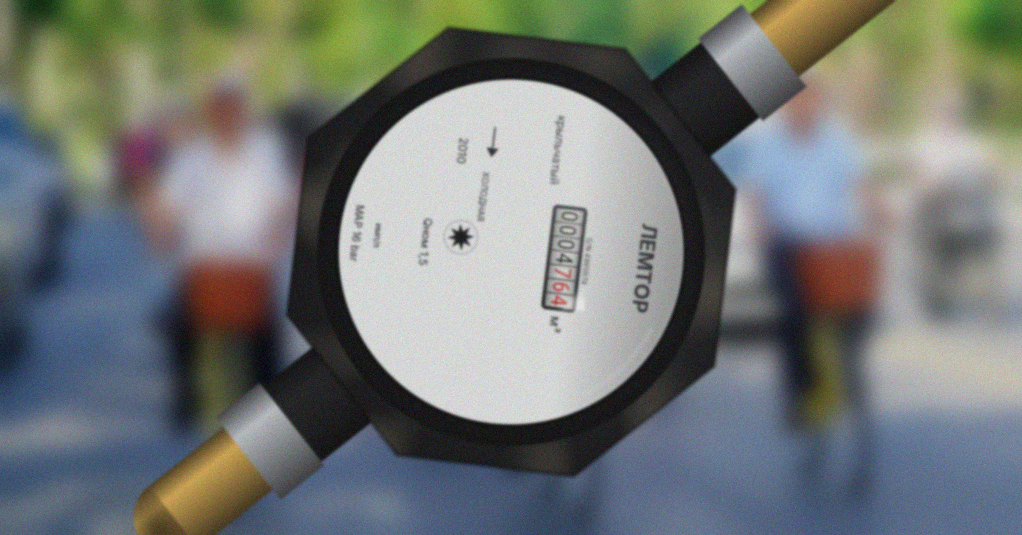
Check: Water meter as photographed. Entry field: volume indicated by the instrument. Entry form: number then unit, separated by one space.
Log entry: 4.764 m³
